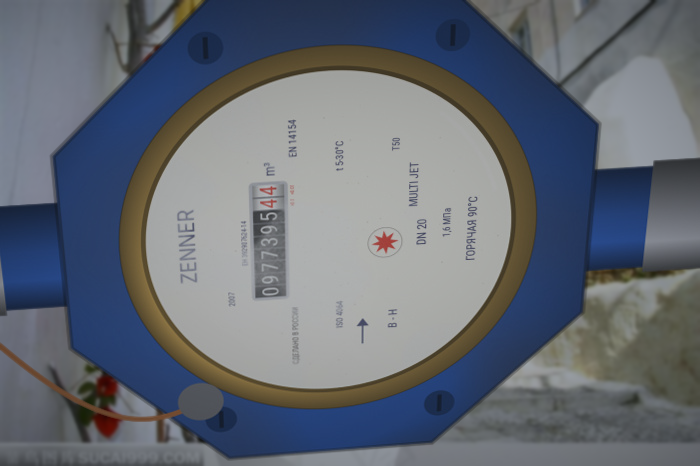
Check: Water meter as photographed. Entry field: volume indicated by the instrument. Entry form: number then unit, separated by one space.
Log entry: 977395.44 m³
